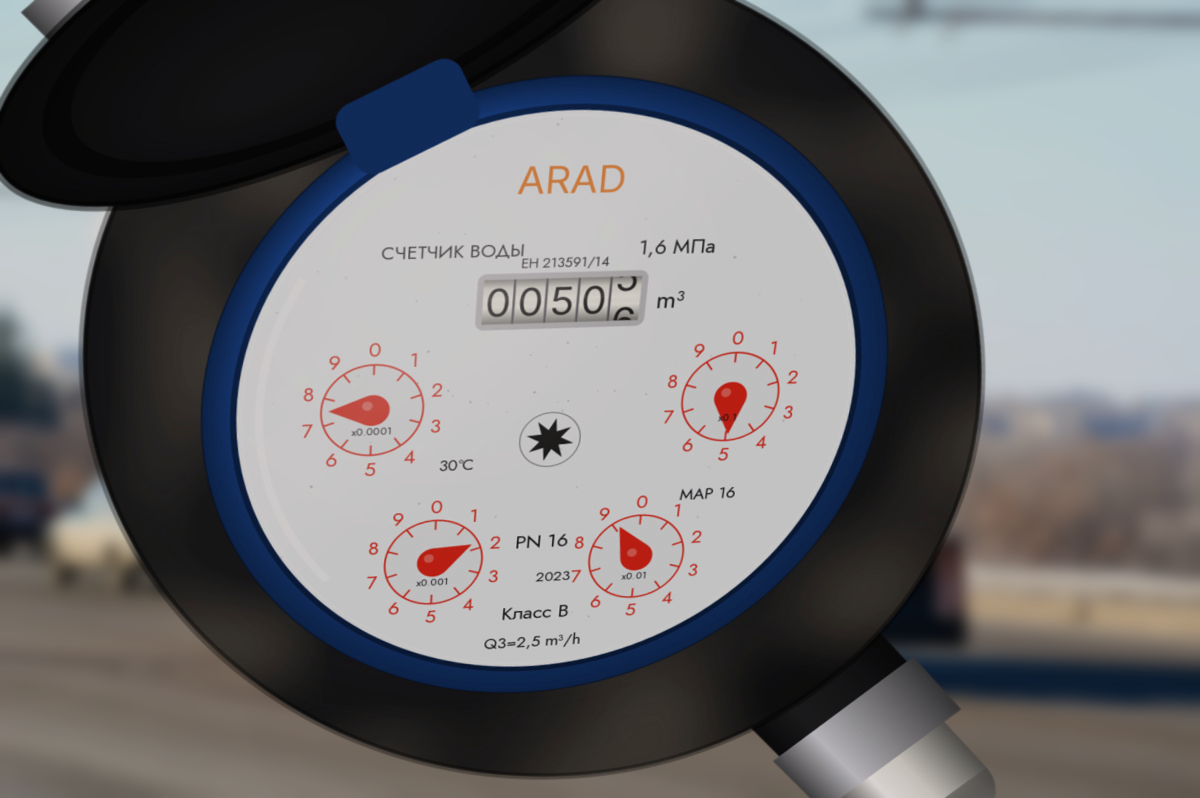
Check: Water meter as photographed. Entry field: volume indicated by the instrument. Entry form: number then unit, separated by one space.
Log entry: 505.4917 m³
